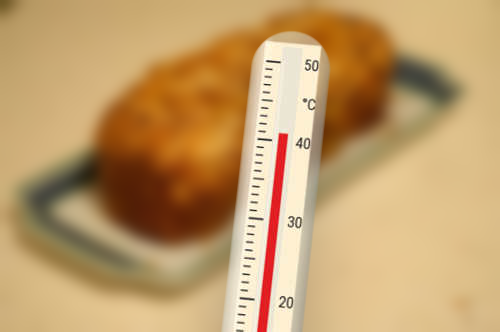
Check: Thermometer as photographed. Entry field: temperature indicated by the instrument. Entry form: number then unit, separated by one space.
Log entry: 41 °C
